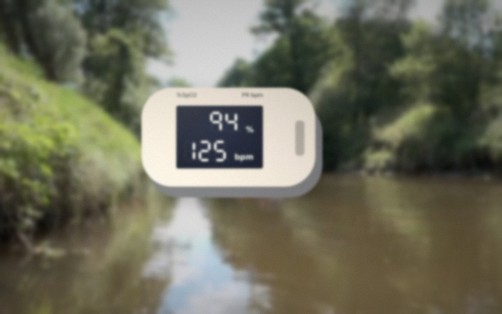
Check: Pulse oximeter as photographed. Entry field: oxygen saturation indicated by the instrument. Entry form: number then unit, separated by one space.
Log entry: 94 %
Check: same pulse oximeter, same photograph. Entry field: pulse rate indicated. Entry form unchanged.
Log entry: 125 bpm
